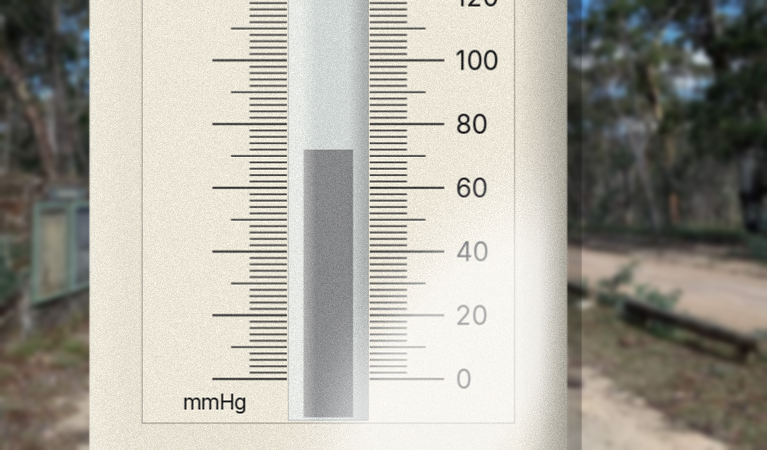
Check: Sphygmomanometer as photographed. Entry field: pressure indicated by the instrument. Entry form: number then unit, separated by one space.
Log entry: 72 mmHg
